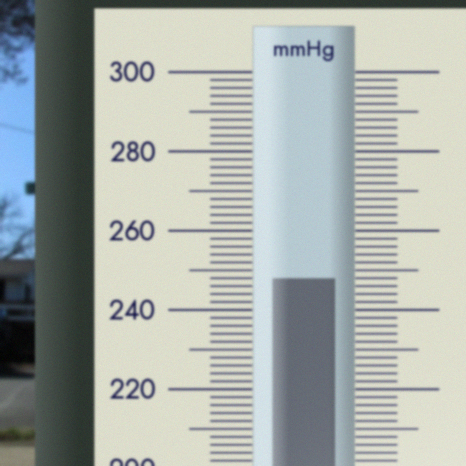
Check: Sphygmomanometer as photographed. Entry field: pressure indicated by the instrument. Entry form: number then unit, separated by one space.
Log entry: 248 mmHg
